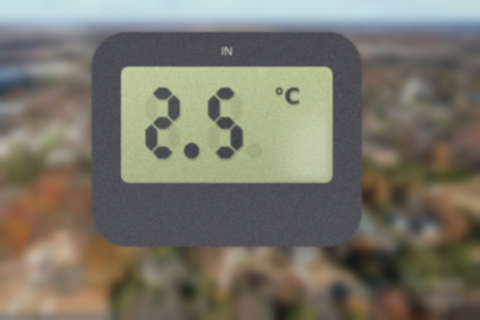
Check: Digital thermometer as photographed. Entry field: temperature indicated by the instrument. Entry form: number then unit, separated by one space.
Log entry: 2.5 °C
